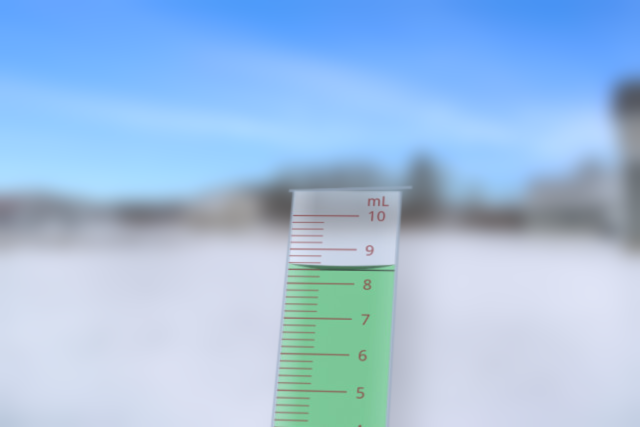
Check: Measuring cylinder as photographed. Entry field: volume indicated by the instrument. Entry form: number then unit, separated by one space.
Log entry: 8.4 mL
